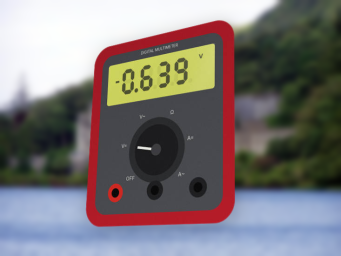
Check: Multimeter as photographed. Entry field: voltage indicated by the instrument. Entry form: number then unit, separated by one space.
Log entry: -0.639 V
